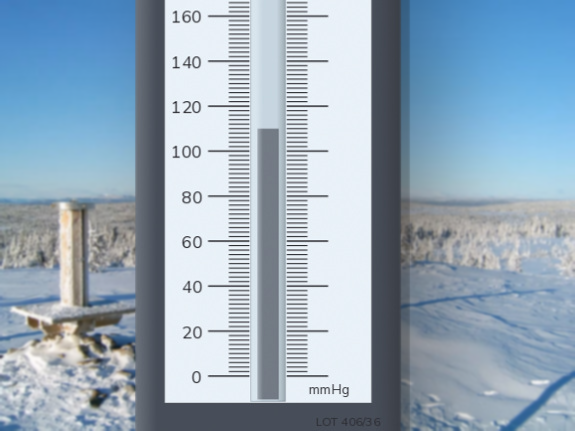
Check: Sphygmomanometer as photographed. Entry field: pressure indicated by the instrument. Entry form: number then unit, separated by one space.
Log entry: 110 mmHg
